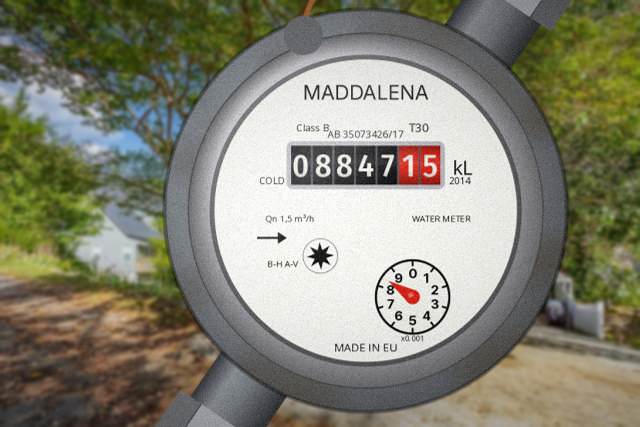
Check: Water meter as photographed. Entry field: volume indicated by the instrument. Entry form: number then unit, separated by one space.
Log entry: 8847.158 kL
